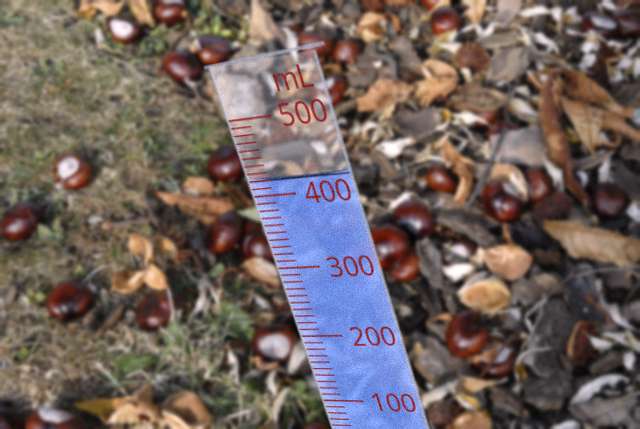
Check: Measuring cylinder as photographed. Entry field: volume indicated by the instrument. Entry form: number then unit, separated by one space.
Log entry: 420 mL
